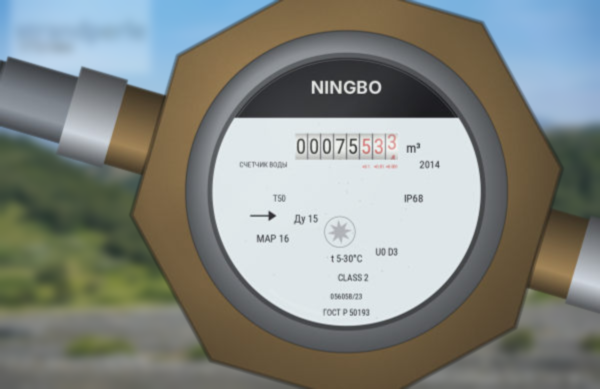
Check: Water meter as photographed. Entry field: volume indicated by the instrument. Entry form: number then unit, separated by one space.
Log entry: 75.533 m³
